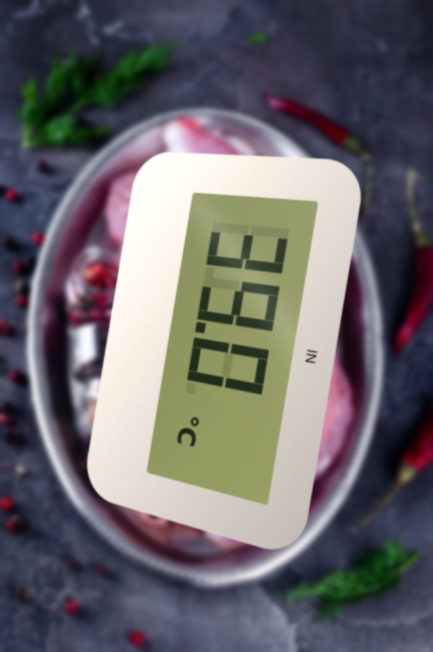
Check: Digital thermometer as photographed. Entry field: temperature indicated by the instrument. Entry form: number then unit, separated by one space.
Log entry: 39.0 °C
